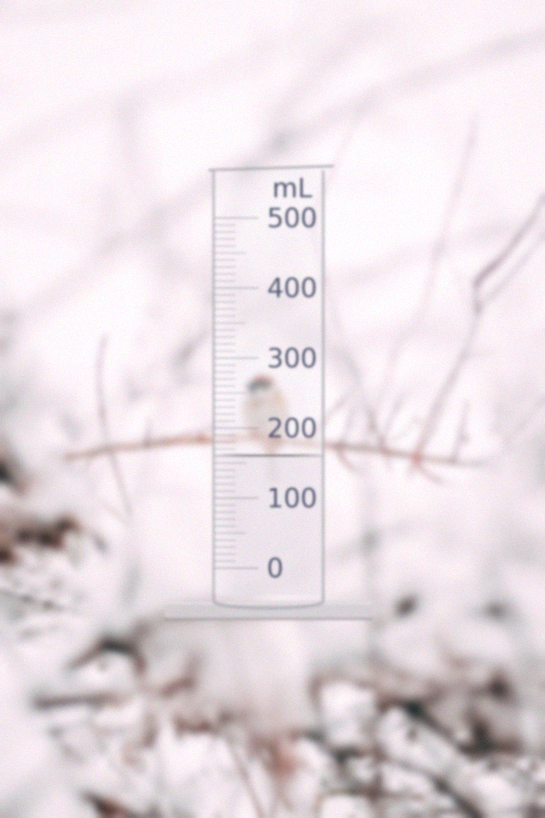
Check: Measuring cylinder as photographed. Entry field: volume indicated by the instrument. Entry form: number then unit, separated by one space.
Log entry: 160 mL
